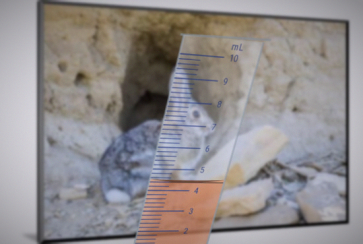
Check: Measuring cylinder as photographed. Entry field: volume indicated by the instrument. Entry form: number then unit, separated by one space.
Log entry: 4.4 mL
